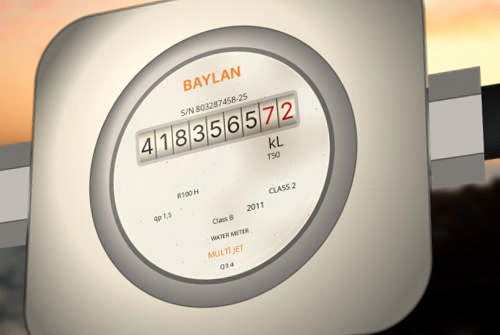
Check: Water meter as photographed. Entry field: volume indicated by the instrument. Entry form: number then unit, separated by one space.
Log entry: 4183565.72 kL
